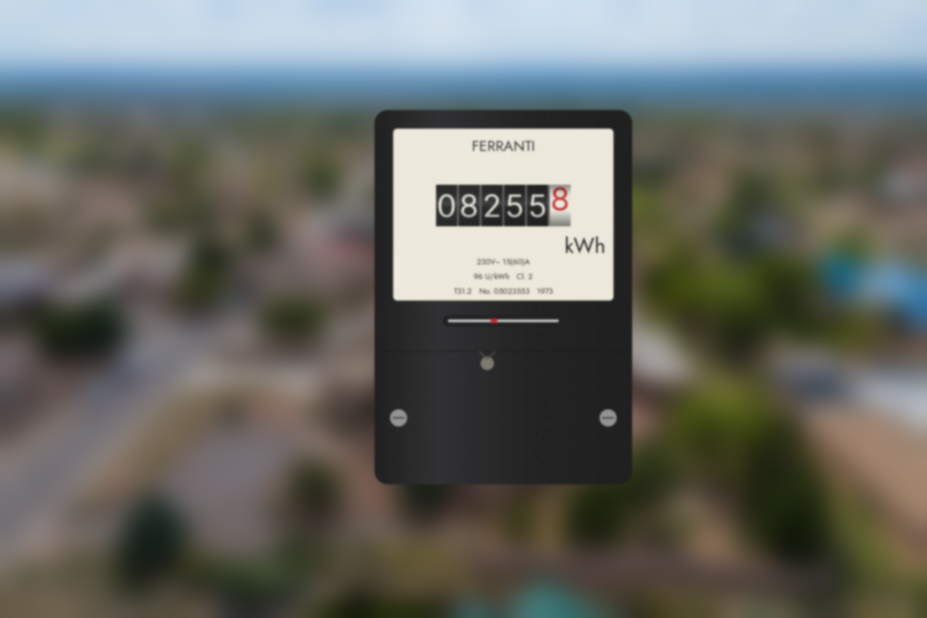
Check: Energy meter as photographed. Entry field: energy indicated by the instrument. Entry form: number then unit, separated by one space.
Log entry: 8255.8 kWh
